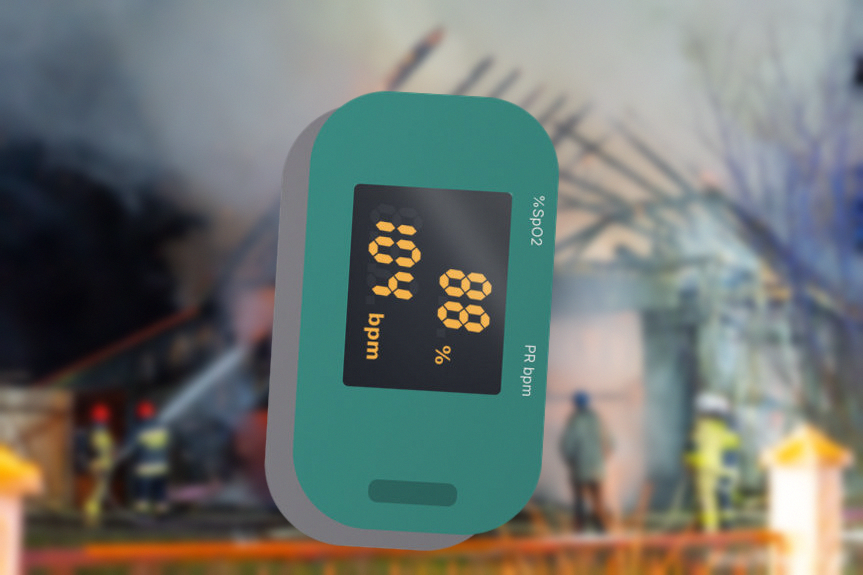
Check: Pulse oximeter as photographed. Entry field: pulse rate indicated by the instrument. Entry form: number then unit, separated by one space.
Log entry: 104 bpm
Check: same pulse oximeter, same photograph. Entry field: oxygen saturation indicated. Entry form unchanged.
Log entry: 88 %
